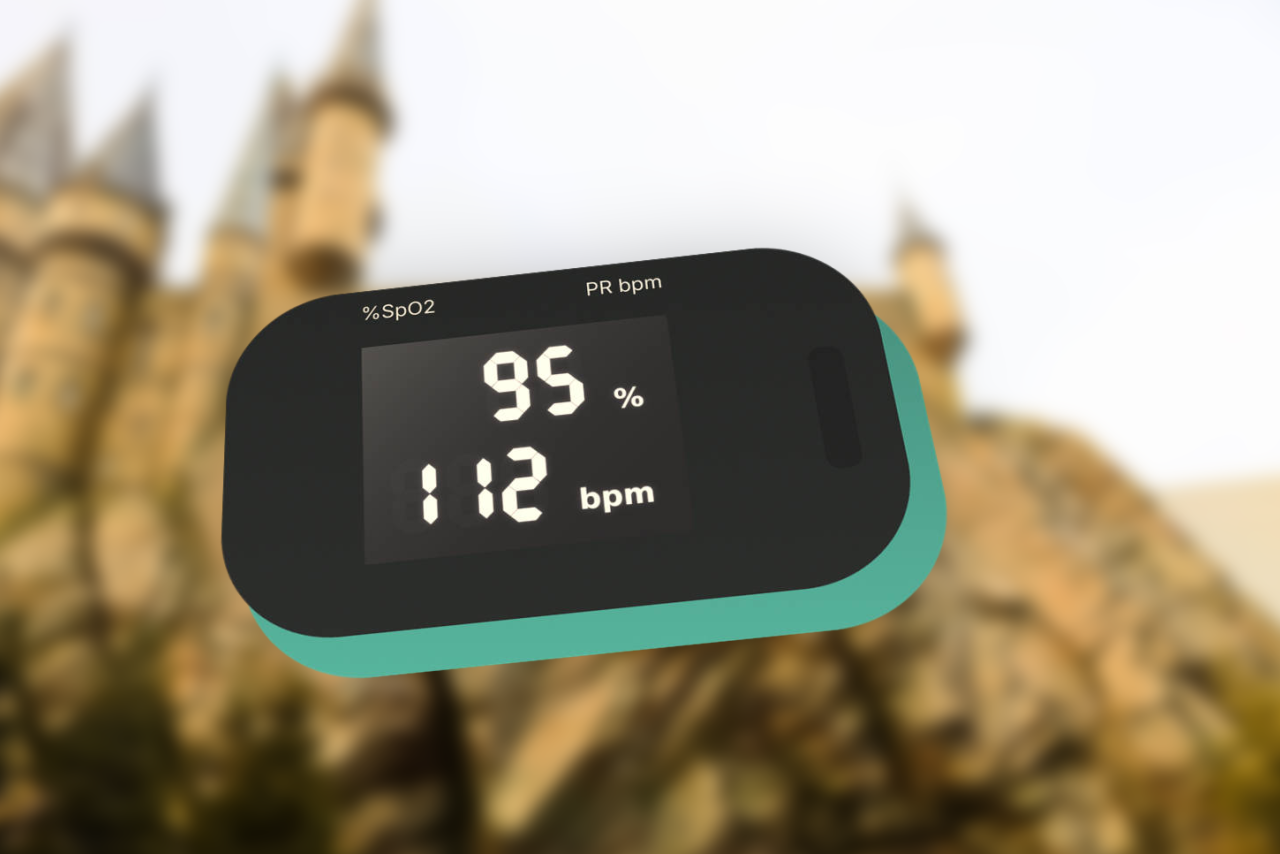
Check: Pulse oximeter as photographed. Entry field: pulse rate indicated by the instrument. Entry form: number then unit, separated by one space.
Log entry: 112 bpm
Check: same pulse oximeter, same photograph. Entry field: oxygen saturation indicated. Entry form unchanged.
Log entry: 95 %
